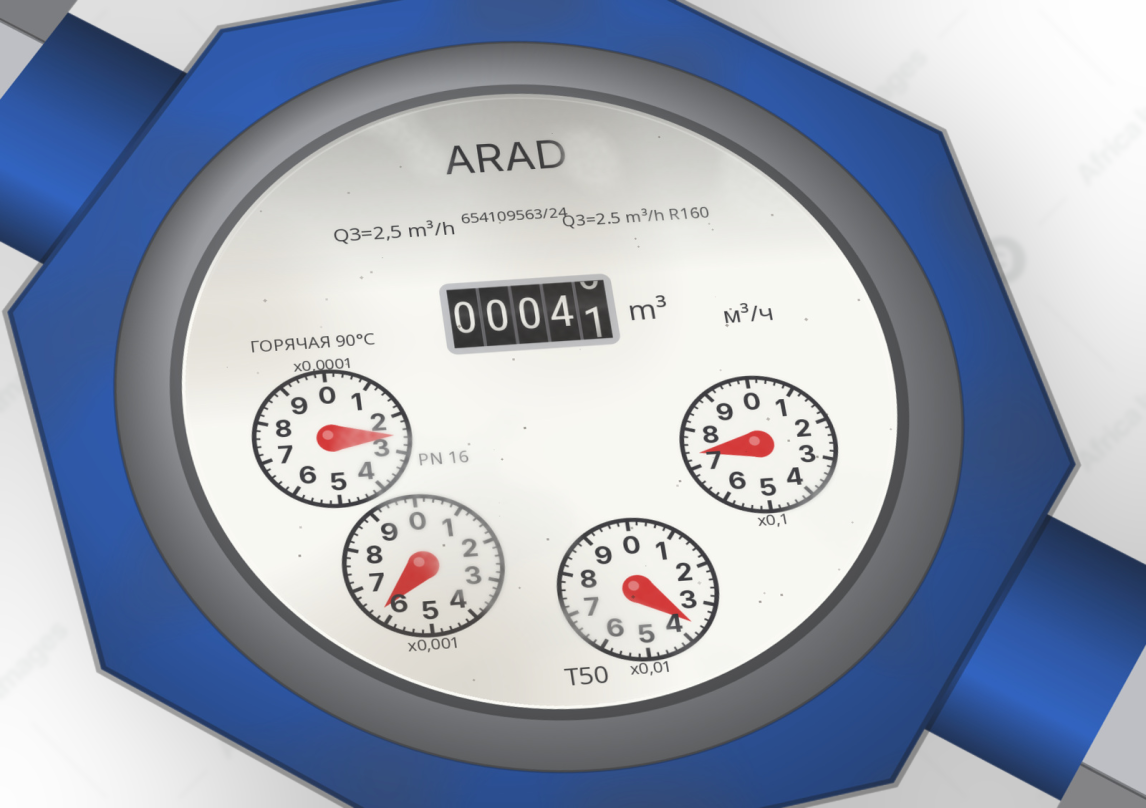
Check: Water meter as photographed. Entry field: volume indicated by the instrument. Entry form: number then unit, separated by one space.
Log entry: 40.7362 m³
